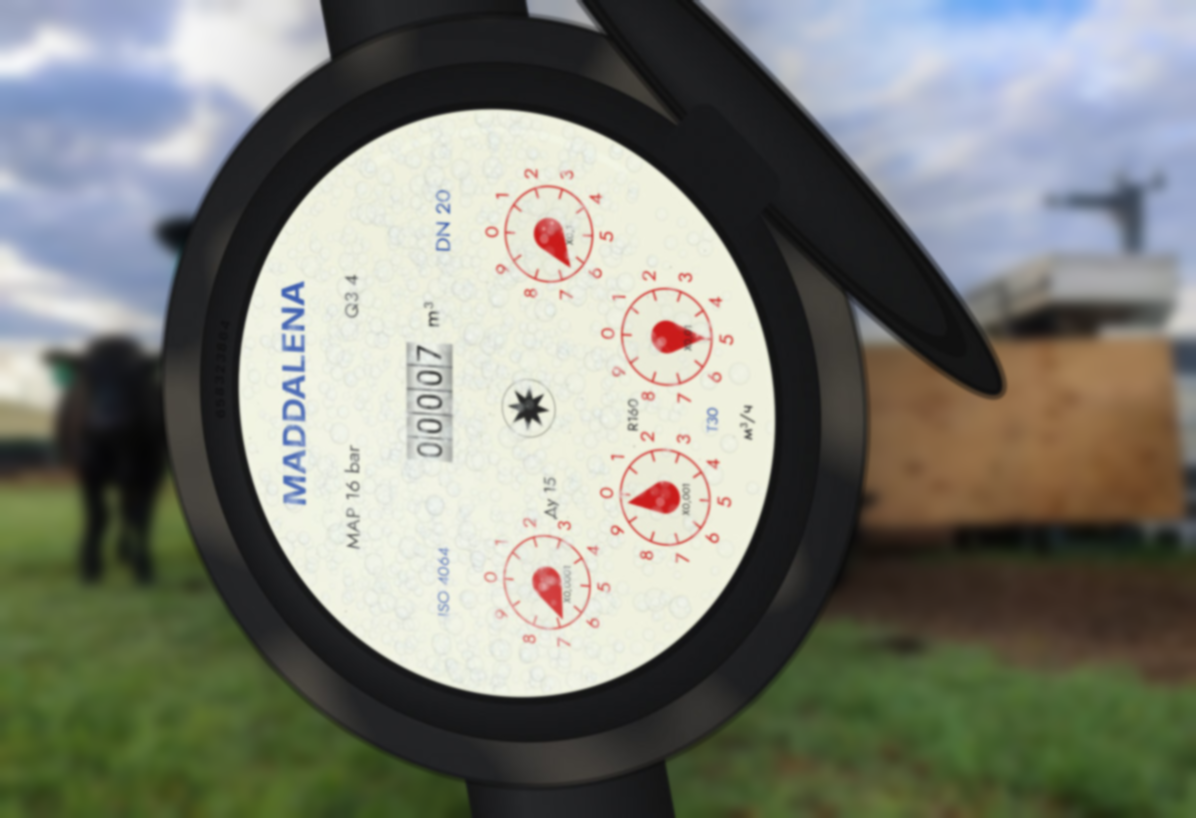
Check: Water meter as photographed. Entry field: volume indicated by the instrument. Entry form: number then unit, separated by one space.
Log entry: 7.6496 m³
